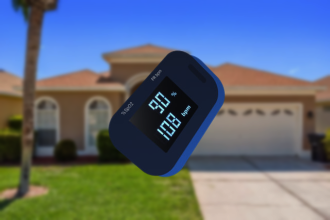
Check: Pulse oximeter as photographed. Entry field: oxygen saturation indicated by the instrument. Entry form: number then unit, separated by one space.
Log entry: 90 %
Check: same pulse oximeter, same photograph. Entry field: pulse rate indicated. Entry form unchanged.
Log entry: 108 bpm
